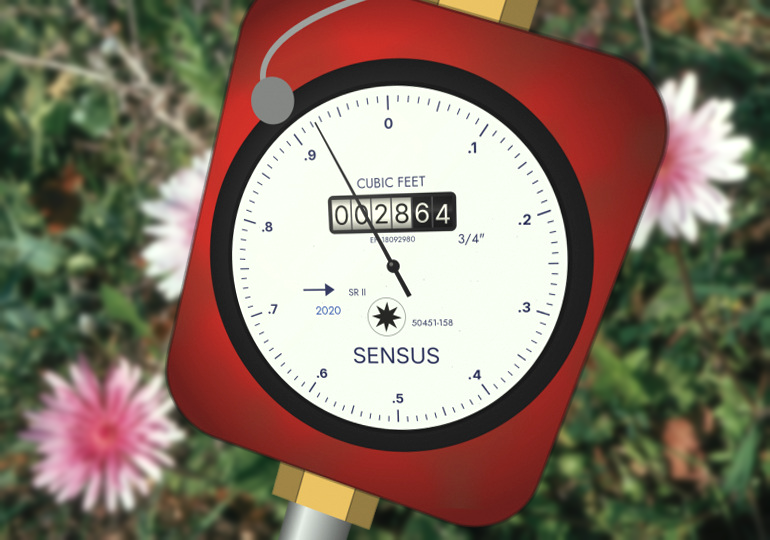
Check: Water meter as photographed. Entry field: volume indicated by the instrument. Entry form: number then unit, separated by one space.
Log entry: 2863.92 ft³
